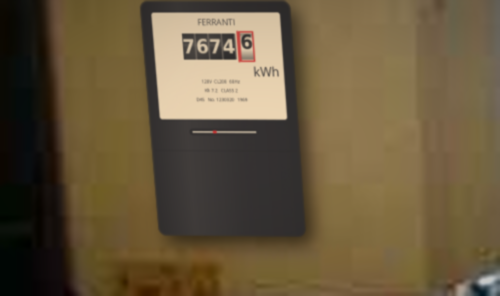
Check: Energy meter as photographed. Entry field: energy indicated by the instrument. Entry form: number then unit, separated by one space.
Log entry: 7674.6 kWh
